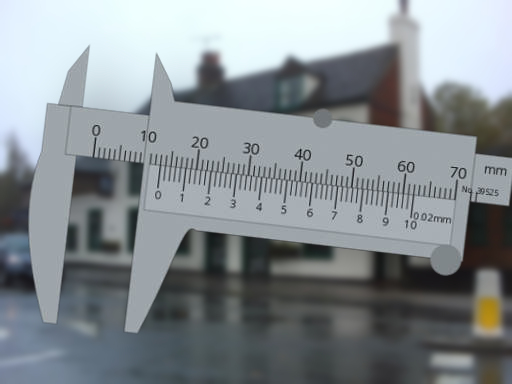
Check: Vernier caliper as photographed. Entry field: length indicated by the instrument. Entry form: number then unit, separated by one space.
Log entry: 13.0 mm
